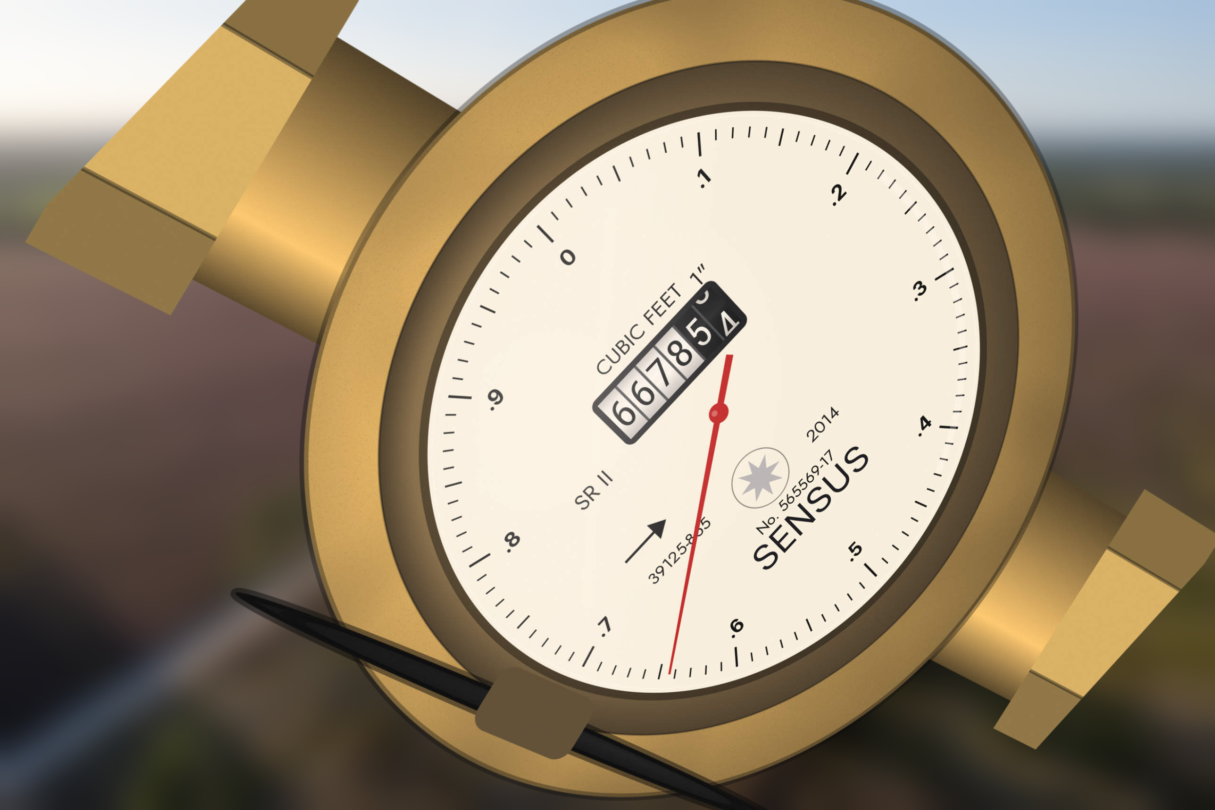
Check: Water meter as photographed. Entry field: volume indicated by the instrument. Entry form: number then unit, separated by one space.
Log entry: 667853.64 ft³
